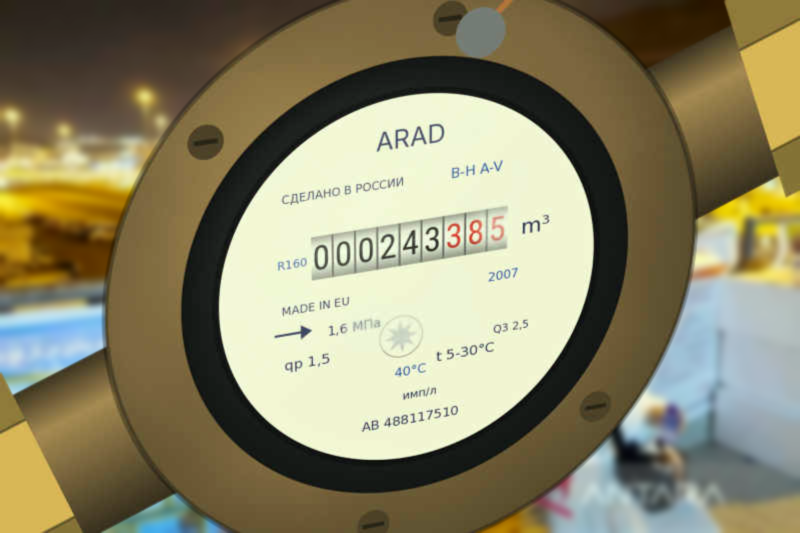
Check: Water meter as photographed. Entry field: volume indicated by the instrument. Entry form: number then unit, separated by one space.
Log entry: 243.385 m³
